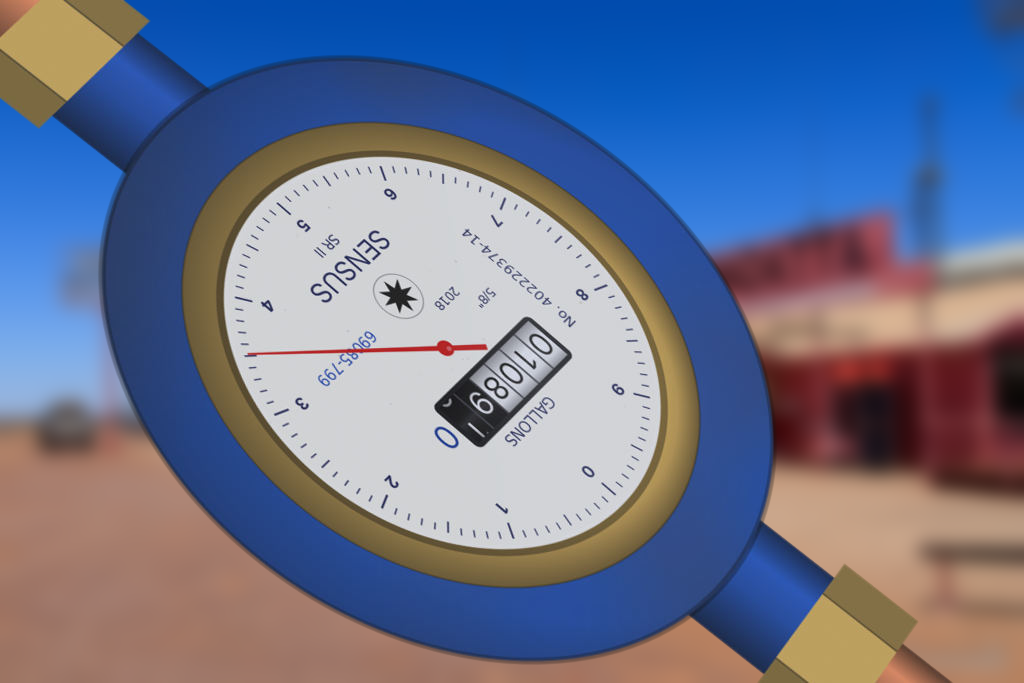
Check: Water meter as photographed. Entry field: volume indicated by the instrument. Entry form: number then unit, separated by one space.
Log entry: 108913.5 gal
